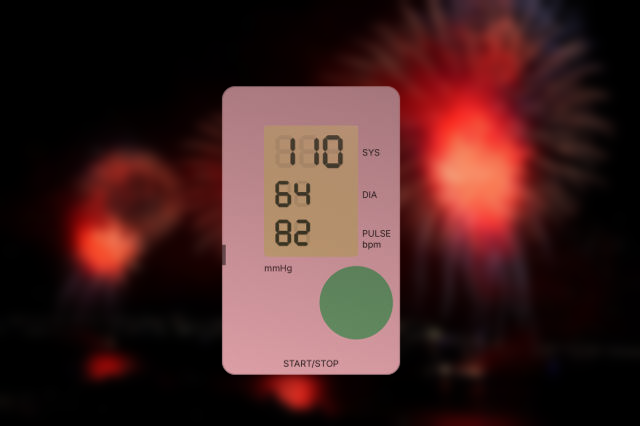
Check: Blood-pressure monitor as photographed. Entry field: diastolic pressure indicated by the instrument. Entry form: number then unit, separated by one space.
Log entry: 64 mmHg
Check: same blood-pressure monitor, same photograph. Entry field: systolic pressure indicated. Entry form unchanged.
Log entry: 110 mmHg
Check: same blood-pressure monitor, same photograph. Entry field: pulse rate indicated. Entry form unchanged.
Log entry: 82 bpm
